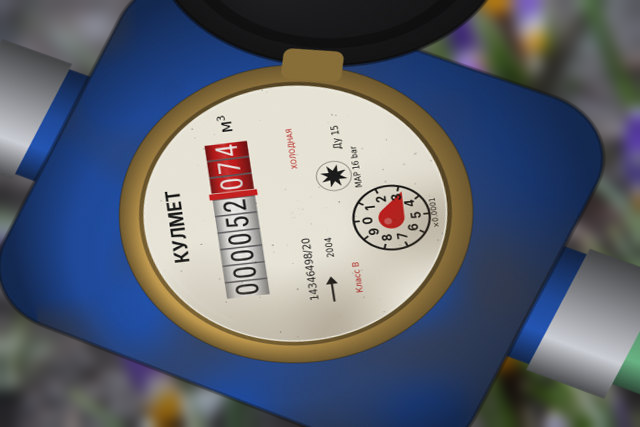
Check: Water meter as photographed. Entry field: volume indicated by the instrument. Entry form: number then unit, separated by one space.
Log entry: 52.0743 m³
